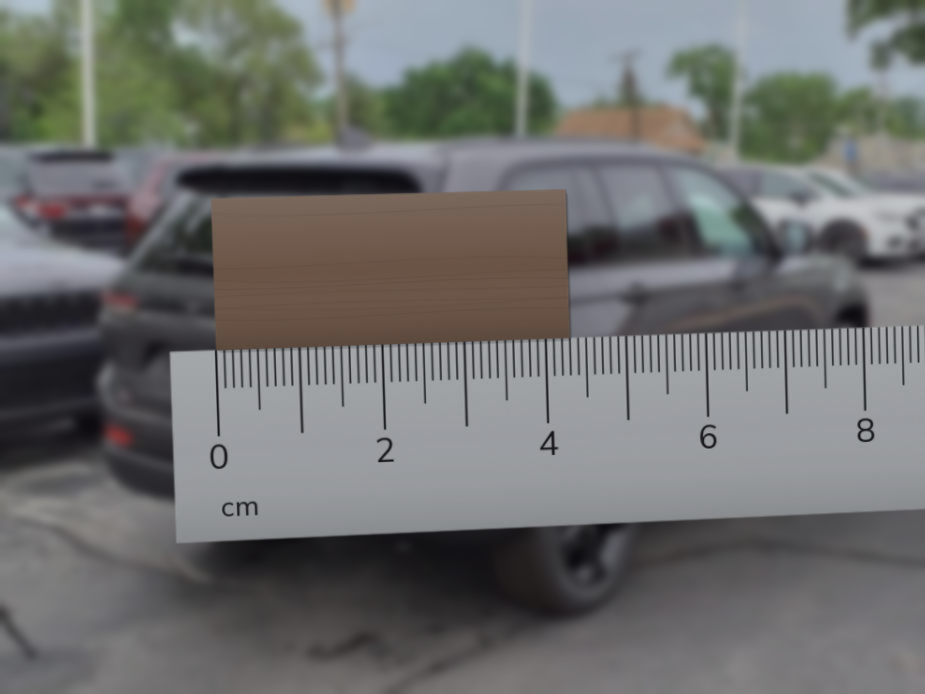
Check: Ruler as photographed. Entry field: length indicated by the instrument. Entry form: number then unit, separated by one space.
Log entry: 4.3 cm
